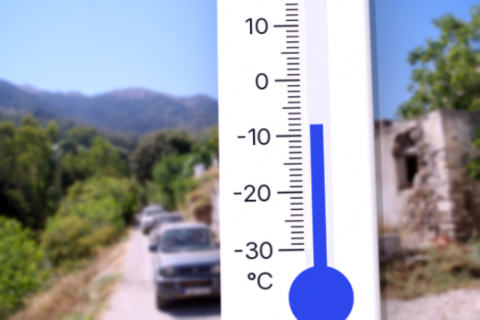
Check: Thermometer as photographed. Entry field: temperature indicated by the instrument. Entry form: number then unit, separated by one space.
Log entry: -8 °C
